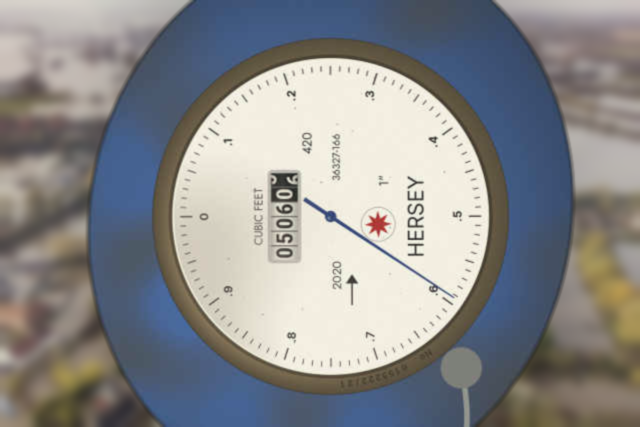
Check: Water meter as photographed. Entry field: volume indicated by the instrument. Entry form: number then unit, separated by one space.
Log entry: 50605.59 ft³
